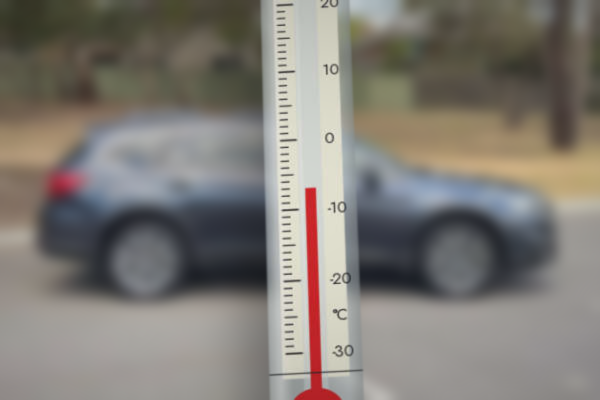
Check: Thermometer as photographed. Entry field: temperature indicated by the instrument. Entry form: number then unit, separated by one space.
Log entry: -7 °C
